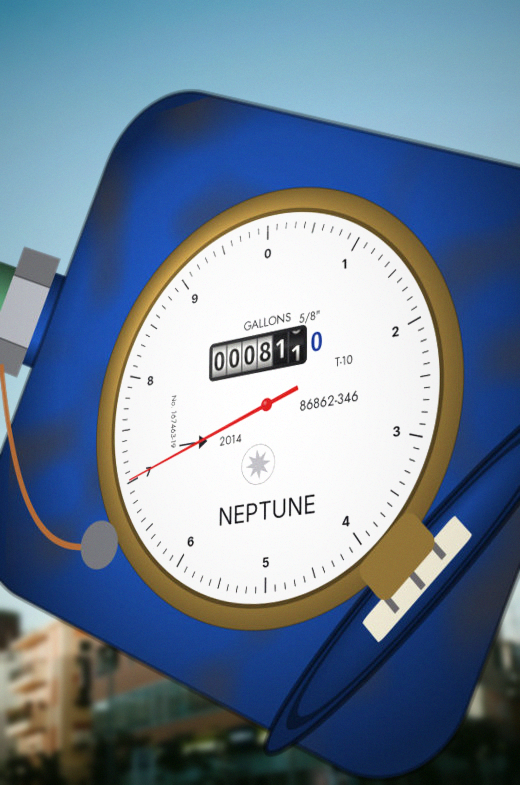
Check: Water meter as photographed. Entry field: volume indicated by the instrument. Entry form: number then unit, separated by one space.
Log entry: 8107.0 gal
